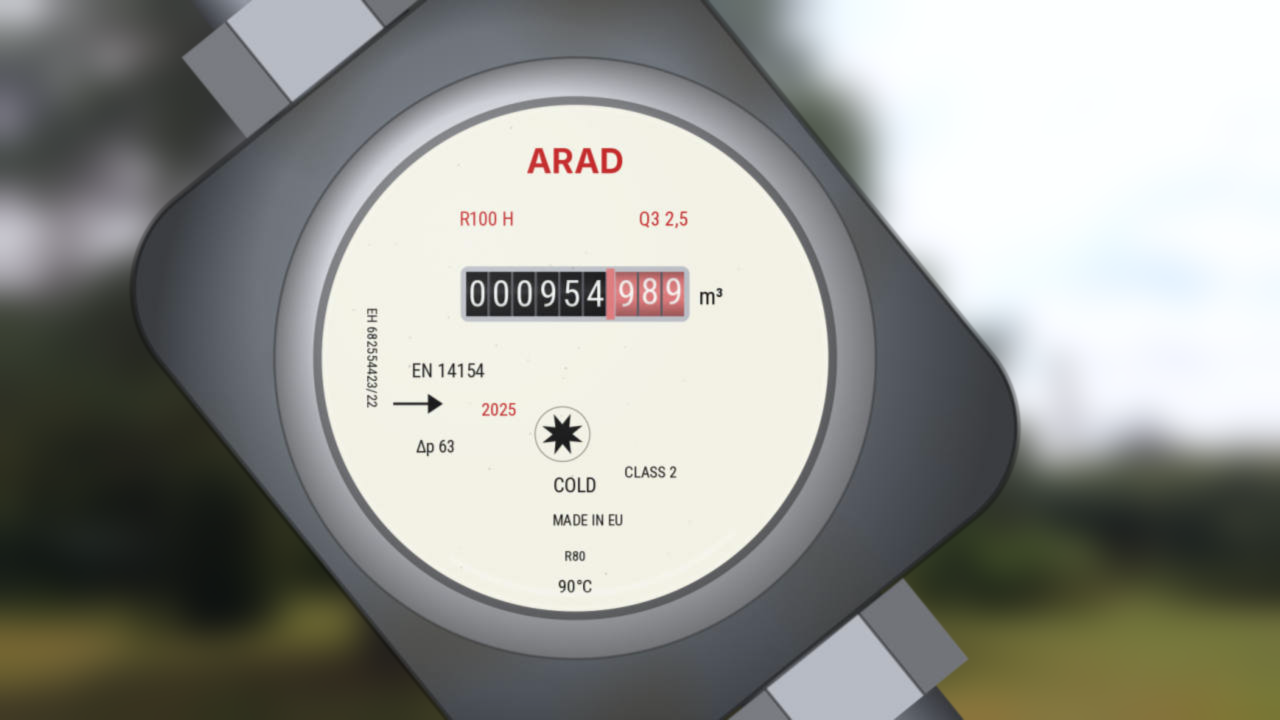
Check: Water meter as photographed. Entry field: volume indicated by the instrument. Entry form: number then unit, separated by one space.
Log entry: 954.989 m³
